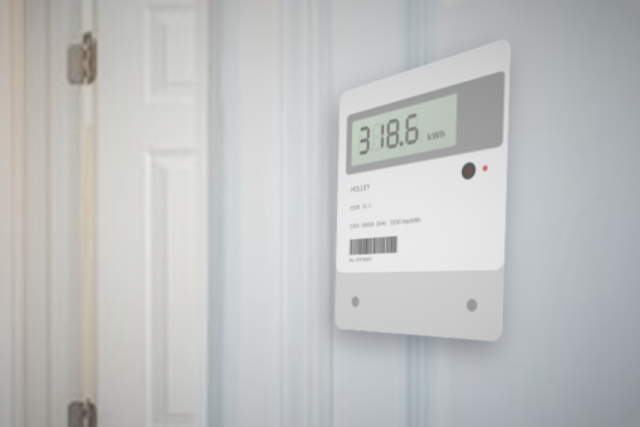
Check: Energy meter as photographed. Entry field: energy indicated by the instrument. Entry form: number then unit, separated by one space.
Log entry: 318.6 kWh
